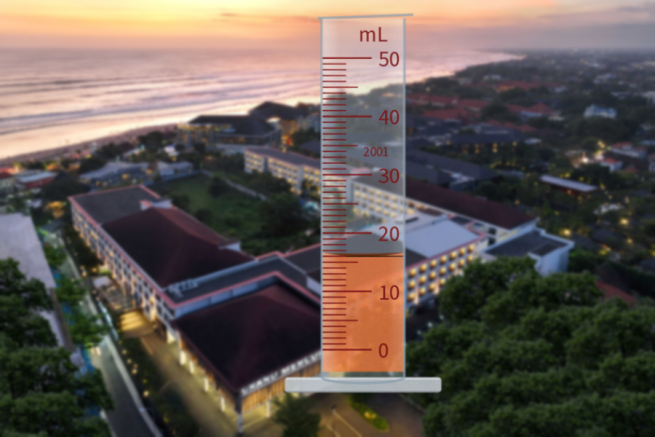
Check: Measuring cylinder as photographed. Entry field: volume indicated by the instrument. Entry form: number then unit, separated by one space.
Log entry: 16 mL
